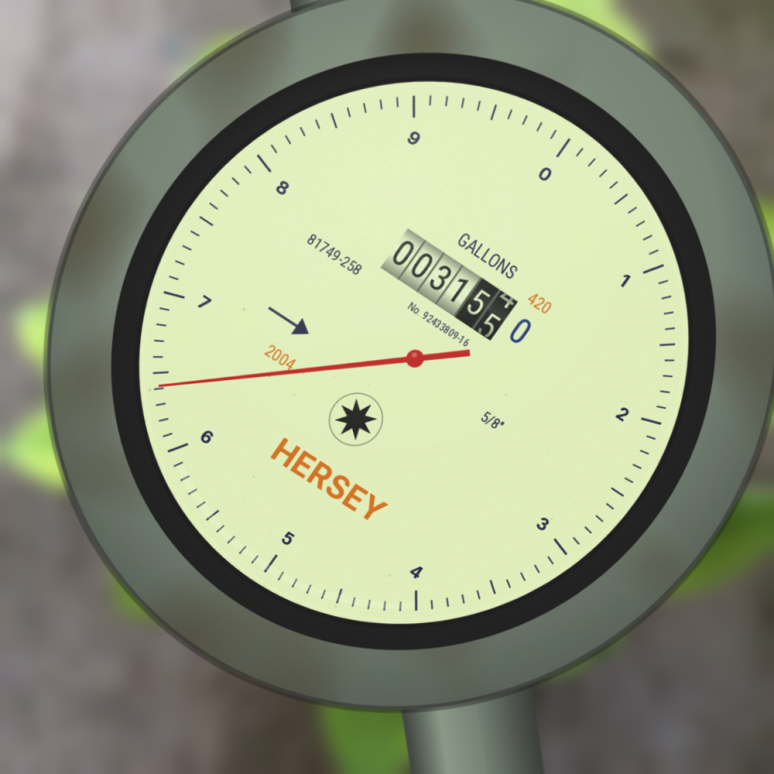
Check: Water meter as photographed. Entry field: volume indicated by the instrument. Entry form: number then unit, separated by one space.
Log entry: 31546.4 gal
